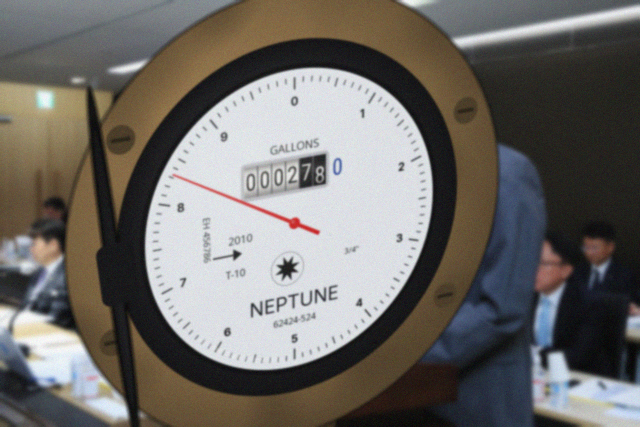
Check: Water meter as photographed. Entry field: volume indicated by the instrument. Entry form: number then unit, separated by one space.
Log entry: 2778.3 gal
